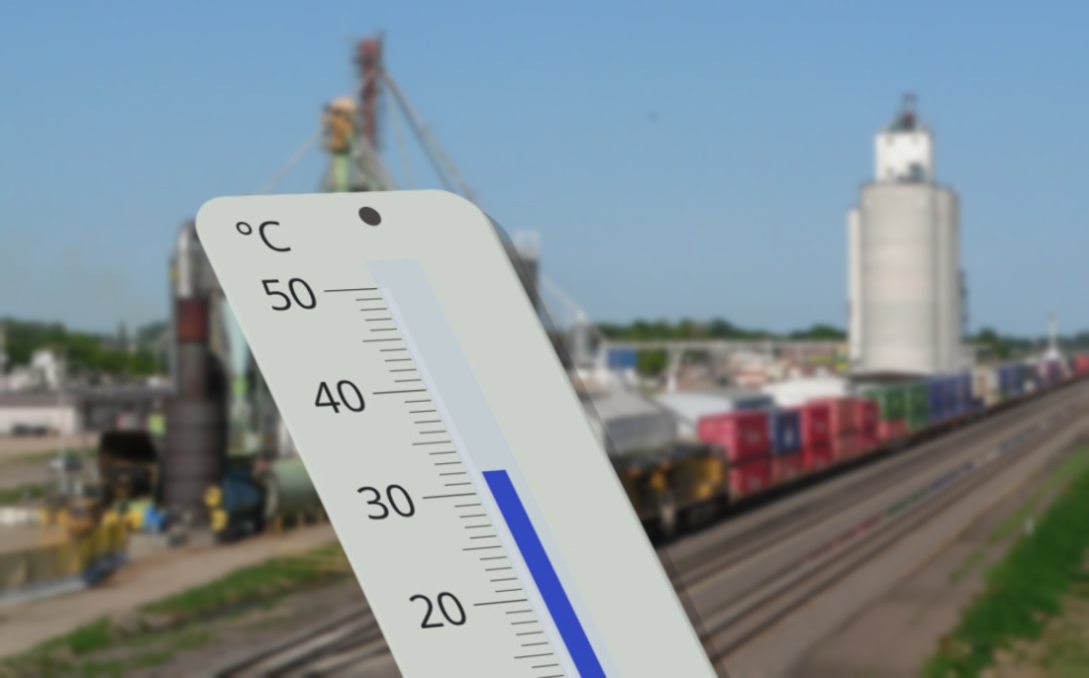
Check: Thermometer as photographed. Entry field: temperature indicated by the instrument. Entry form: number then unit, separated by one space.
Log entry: 32 °C
